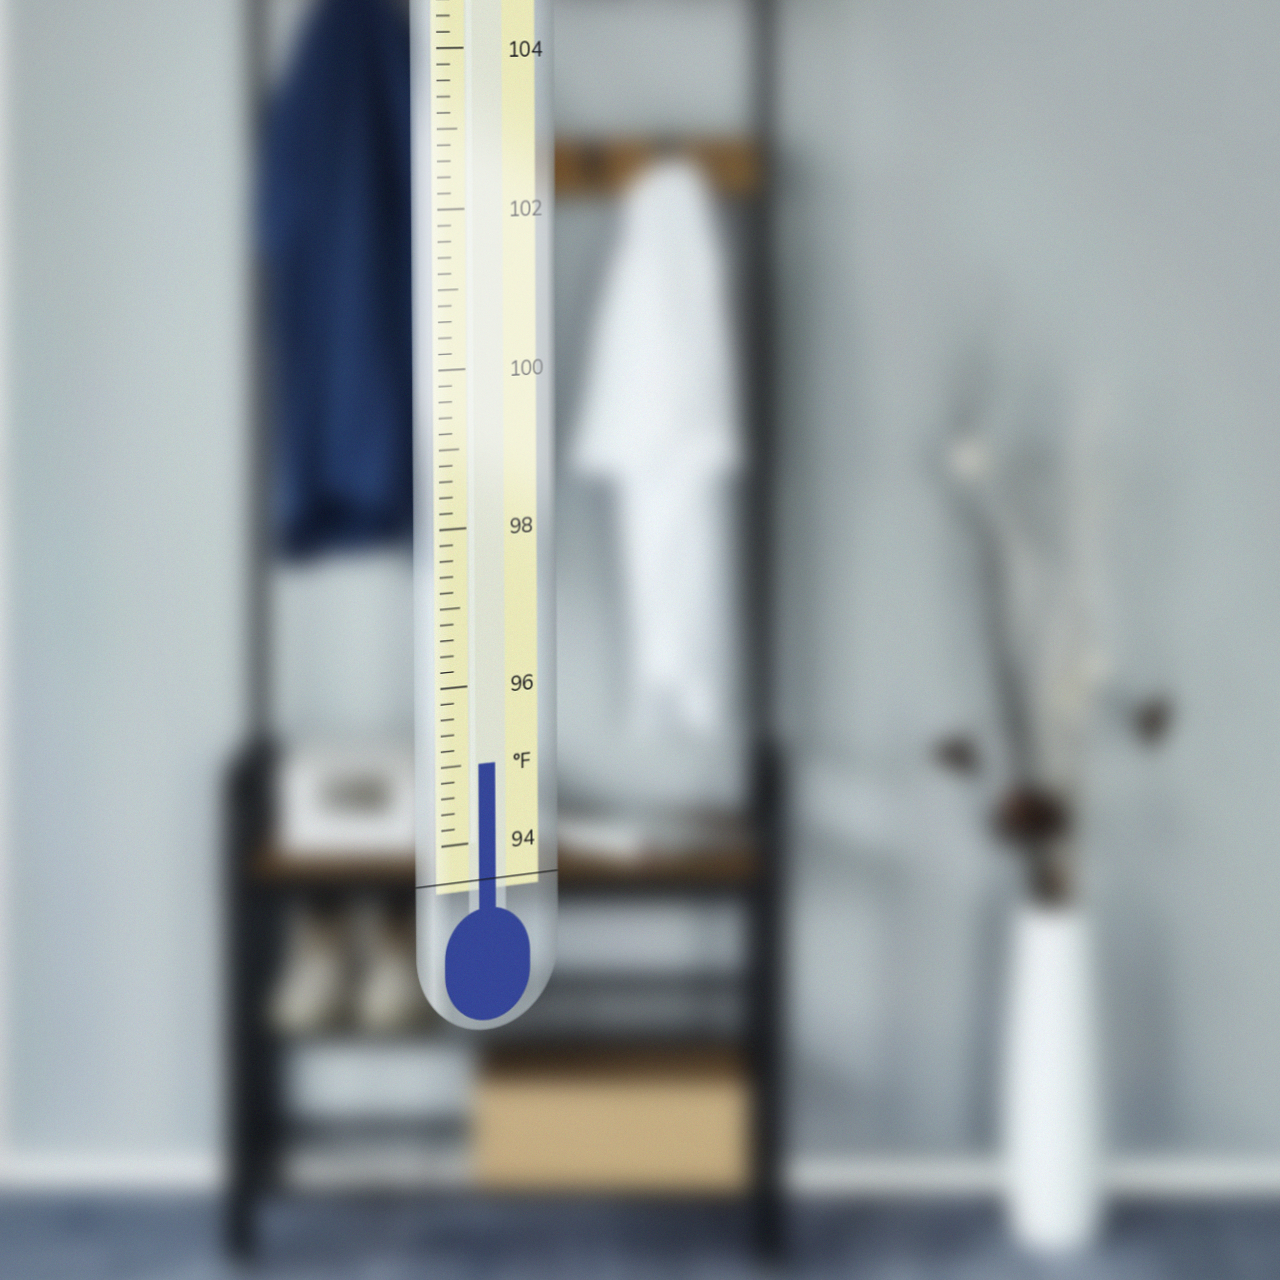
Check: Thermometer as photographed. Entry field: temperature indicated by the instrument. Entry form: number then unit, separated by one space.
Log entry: 95 °F
